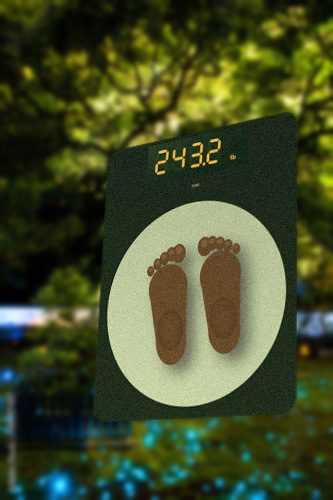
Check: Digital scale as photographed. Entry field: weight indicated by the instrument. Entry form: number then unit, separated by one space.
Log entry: 243.2 lb
